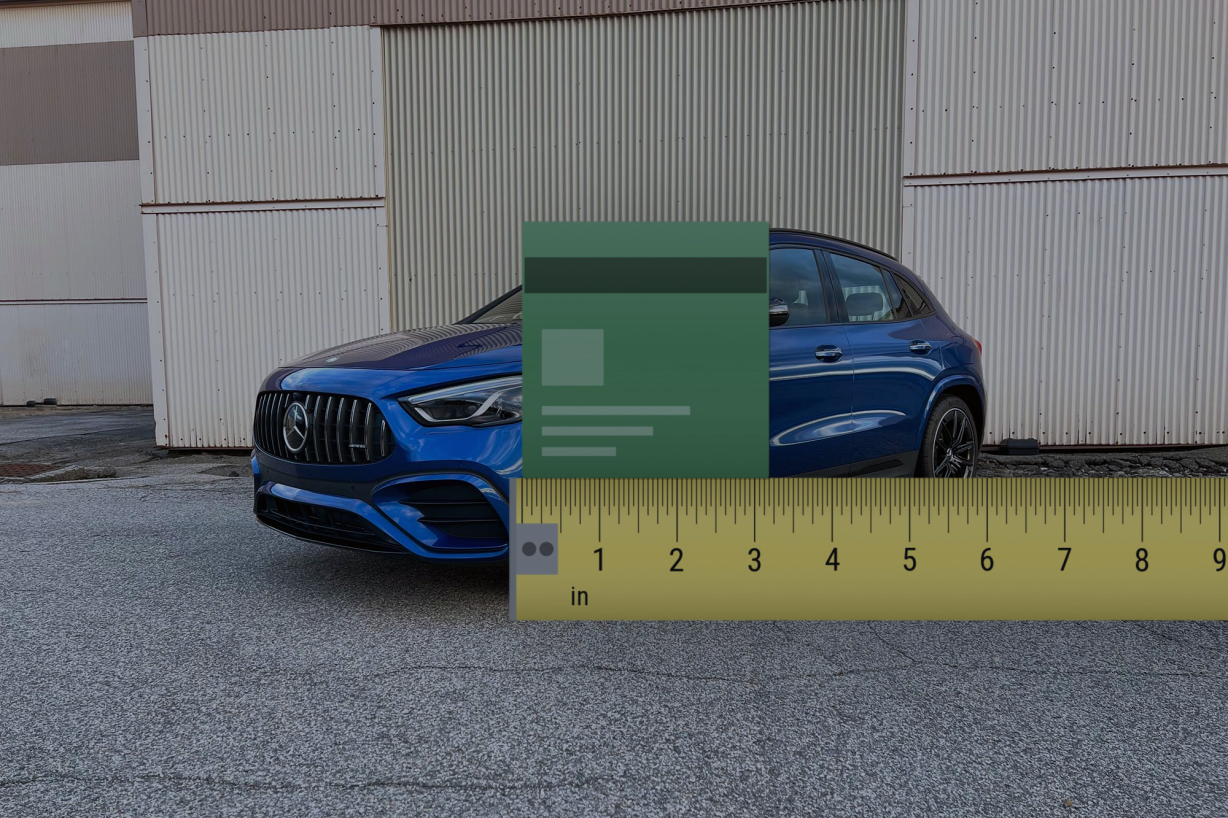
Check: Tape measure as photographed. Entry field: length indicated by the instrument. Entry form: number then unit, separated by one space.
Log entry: 3.1875 in
